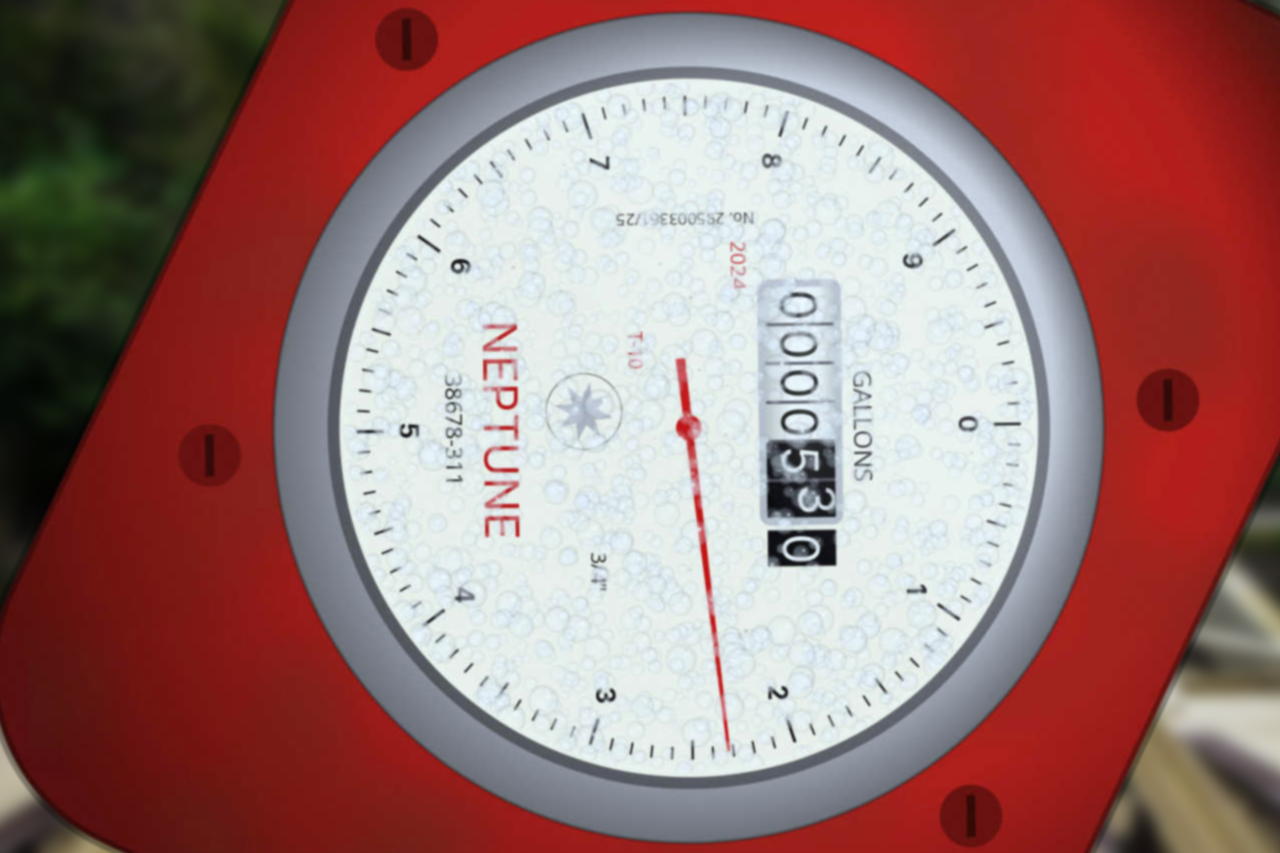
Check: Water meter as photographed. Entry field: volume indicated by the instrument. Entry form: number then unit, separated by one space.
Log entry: 532.3 gal
